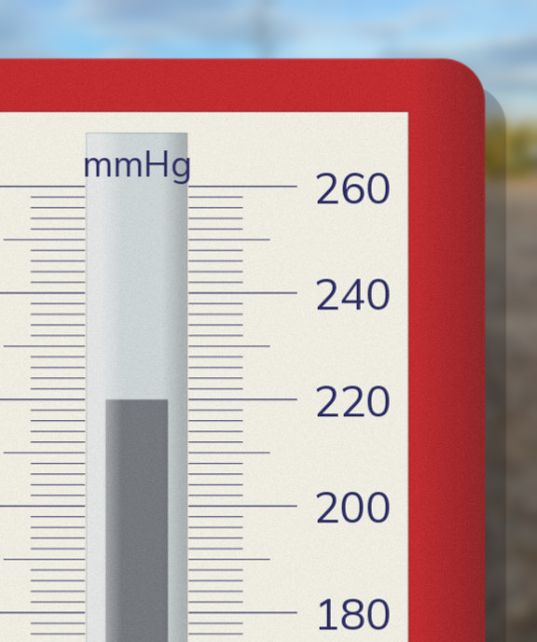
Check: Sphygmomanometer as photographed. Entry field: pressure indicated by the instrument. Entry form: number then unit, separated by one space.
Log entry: 220 mmHg
